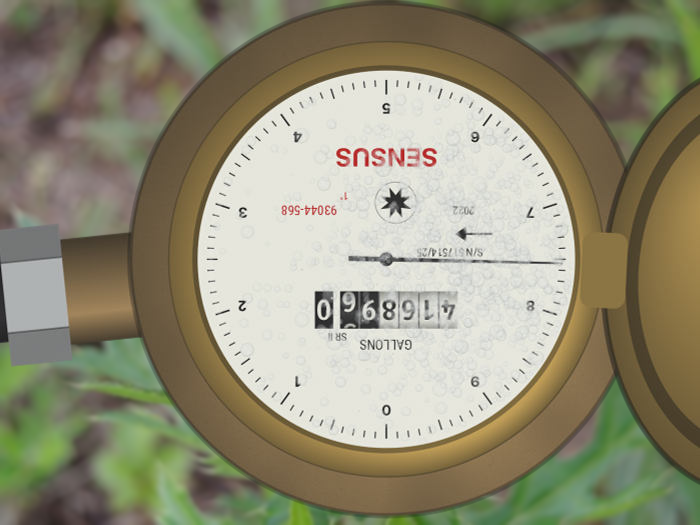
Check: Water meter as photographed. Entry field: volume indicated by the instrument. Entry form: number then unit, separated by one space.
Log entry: 4168957.5 gal
